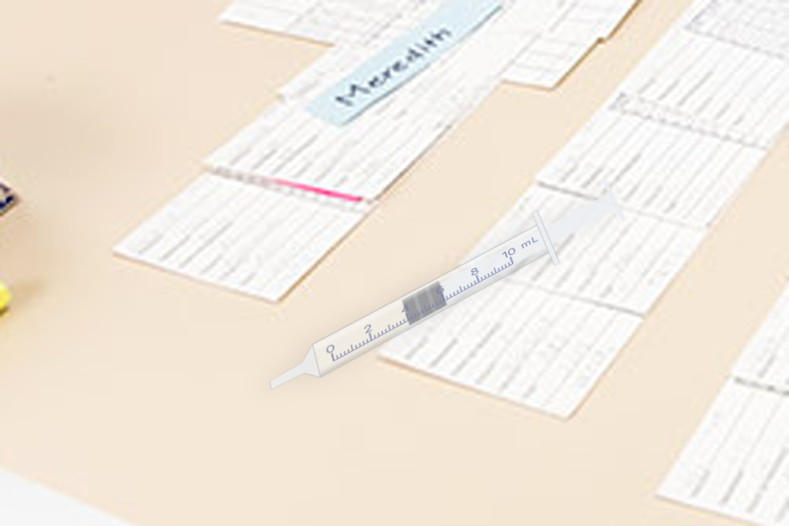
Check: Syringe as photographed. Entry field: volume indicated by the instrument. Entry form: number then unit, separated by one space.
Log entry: 4 mL
